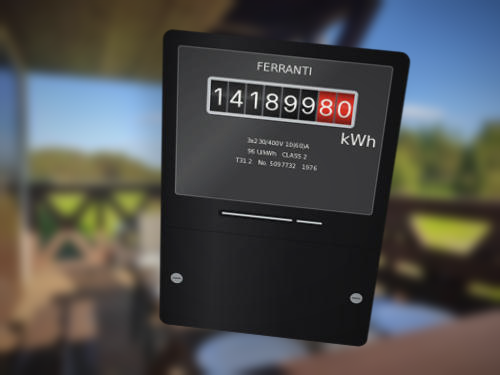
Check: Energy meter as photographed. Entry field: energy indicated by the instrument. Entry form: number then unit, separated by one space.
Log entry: 141899.80 kWh
